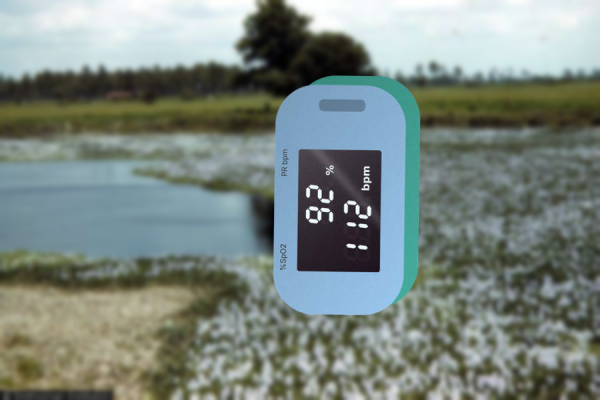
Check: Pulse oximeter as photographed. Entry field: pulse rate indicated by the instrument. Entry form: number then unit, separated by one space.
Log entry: 112 bpm
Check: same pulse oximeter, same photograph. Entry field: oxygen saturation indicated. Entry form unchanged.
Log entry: 92 %
